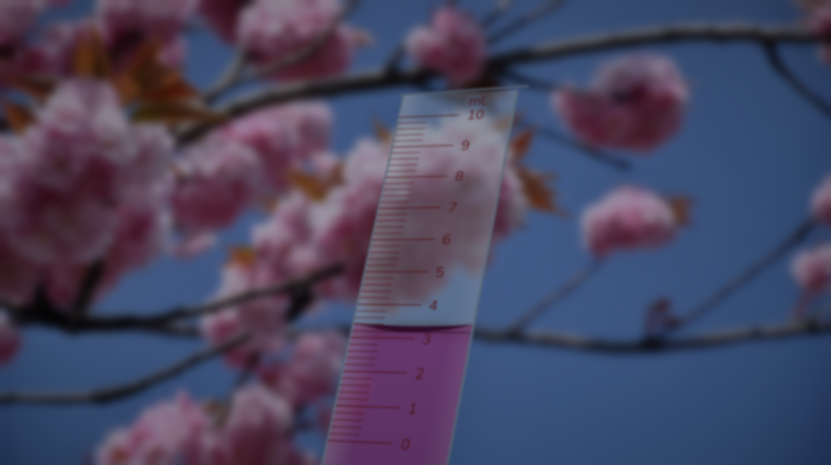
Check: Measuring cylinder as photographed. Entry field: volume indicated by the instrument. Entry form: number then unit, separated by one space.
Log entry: 3.2 mL
